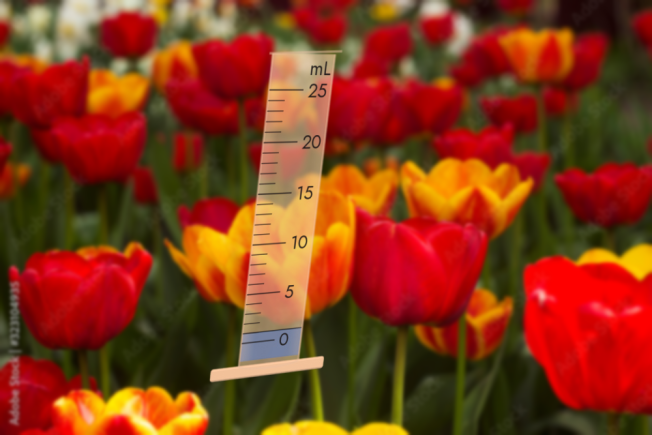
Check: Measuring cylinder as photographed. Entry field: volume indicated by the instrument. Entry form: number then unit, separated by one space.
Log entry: 1 mL
